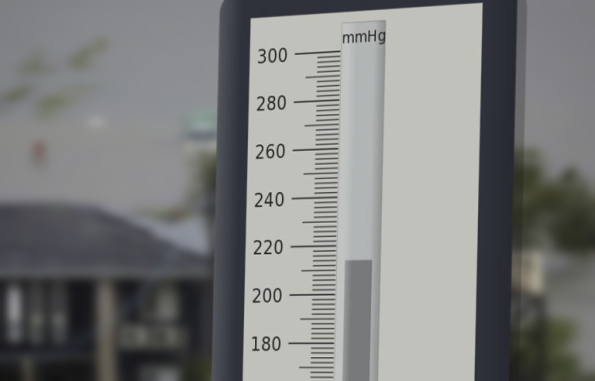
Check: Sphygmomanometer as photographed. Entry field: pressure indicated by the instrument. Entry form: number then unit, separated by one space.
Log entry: 214 mmHg
